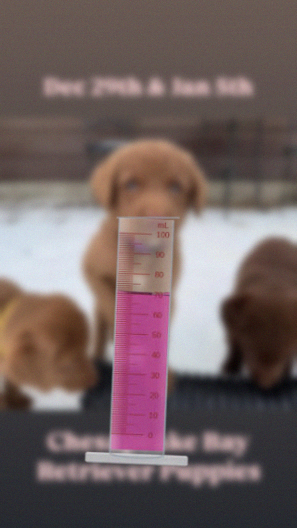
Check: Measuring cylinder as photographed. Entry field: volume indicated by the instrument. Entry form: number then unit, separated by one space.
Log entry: 70 mL
